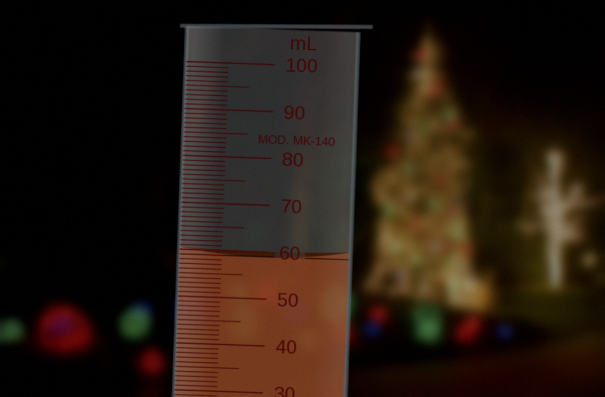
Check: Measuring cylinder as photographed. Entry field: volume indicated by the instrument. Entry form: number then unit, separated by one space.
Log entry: 59 mL
